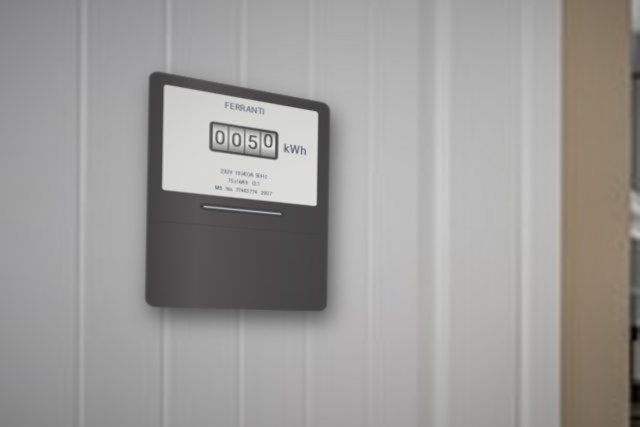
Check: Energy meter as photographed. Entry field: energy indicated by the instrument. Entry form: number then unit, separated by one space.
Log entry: 50 kWh
